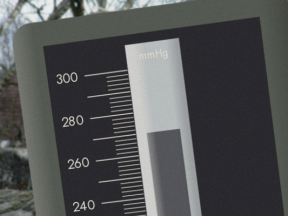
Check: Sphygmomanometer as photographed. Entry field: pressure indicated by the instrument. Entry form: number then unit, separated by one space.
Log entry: 270 mmHg
